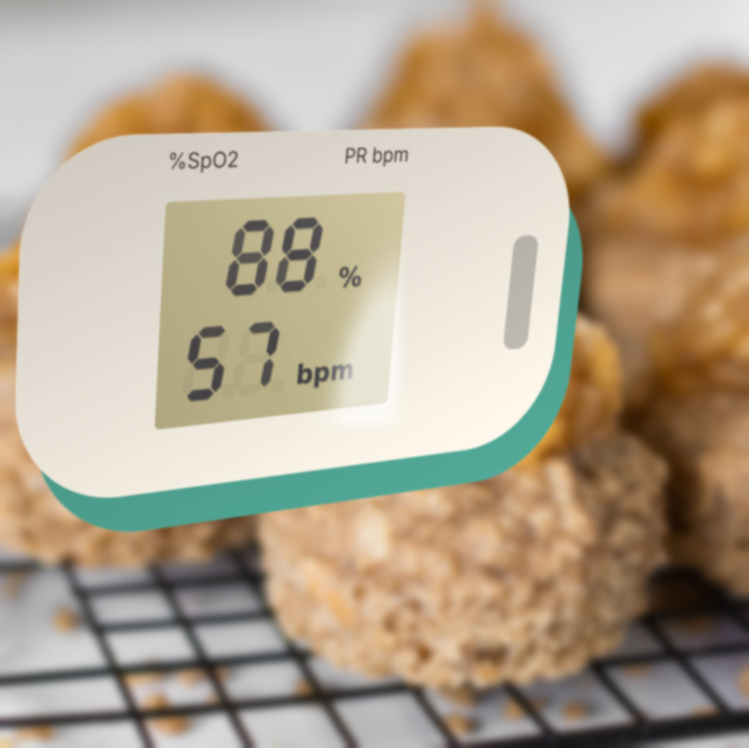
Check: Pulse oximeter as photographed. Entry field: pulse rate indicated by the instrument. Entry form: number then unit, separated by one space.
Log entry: 57 bpm
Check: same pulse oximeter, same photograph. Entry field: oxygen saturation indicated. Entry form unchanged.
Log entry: 88 %
